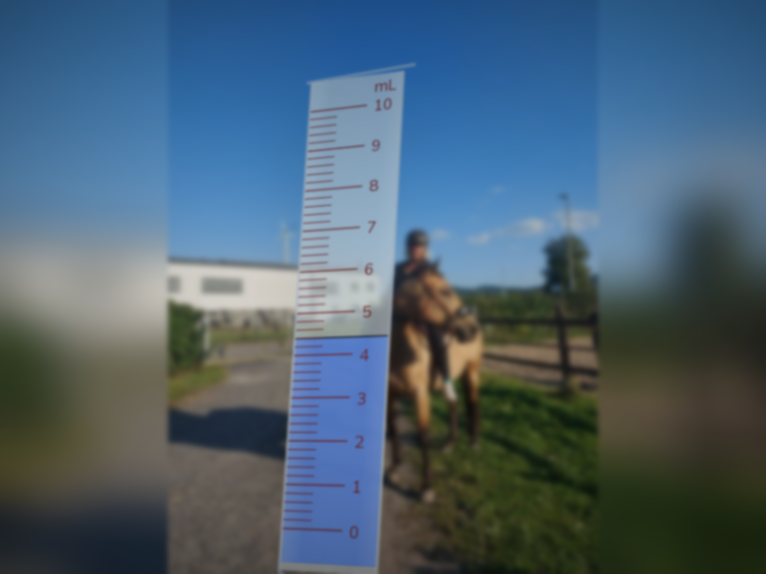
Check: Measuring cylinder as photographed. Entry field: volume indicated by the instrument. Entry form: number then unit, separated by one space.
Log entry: 4.4 mL
